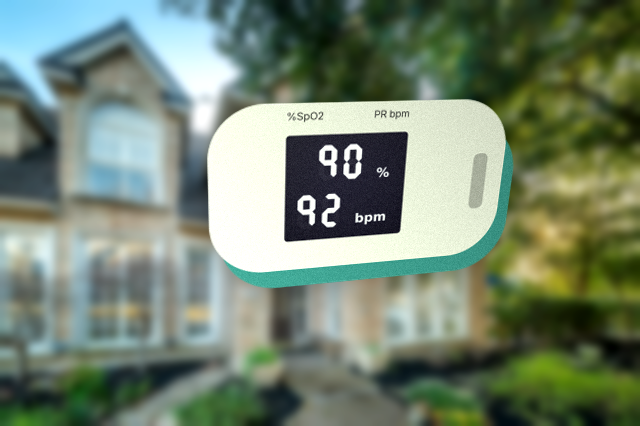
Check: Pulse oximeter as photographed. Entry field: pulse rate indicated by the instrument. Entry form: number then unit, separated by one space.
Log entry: 92 bpm
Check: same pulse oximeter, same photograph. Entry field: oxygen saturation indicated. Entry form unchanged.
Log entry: 90 %
